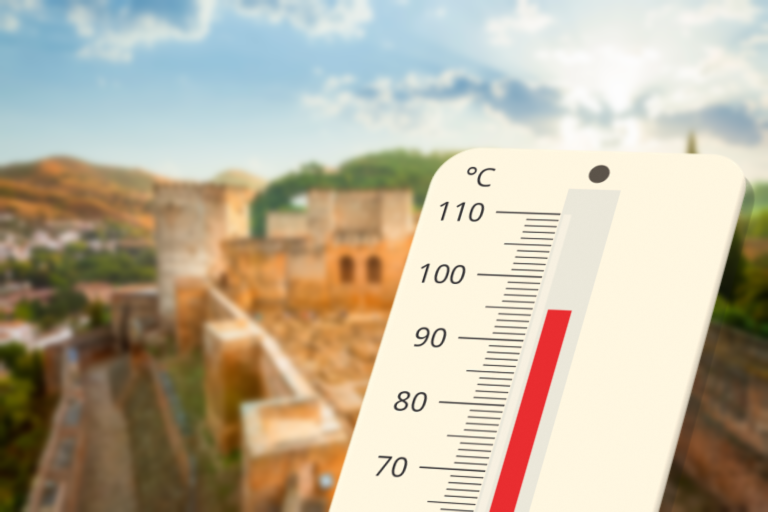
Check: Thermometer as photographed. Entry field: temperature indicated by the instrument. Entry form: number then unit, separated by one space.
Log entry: 95 °C
